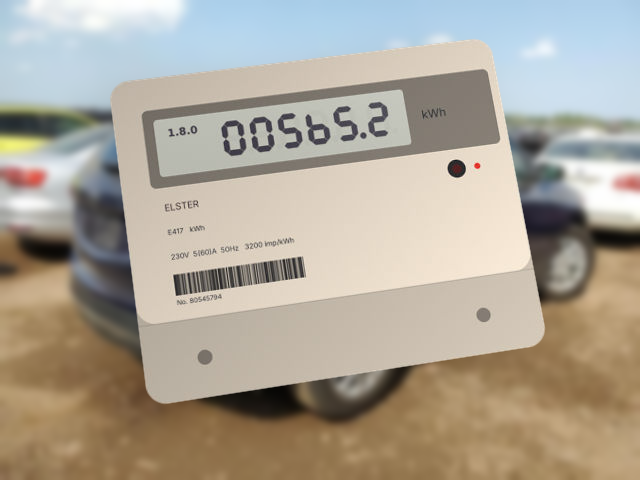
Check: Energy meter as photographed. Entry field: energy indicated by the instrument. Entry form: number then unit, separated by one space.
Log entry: 565.2 kWh
